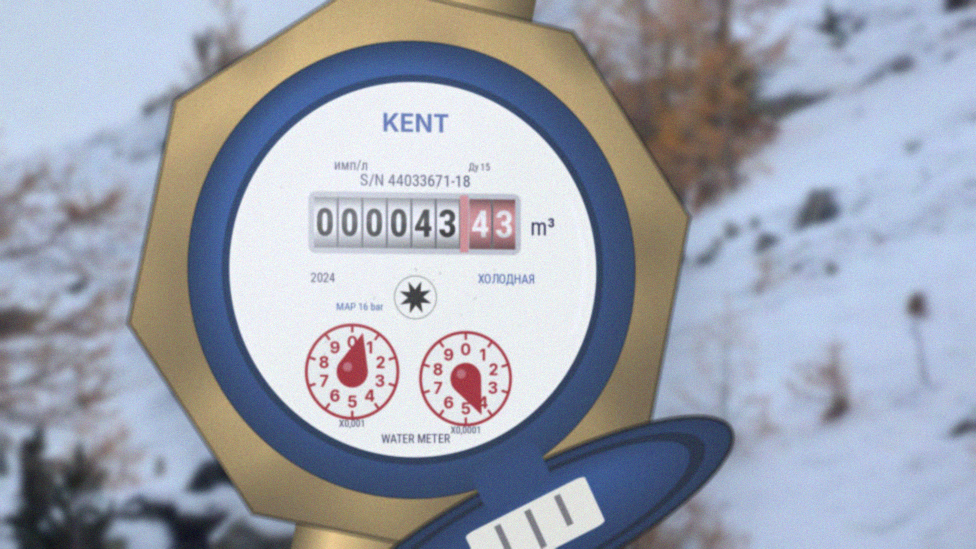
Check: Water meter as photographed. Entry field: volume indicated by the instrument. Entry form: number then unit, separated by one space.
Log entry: 43.4304 m³
